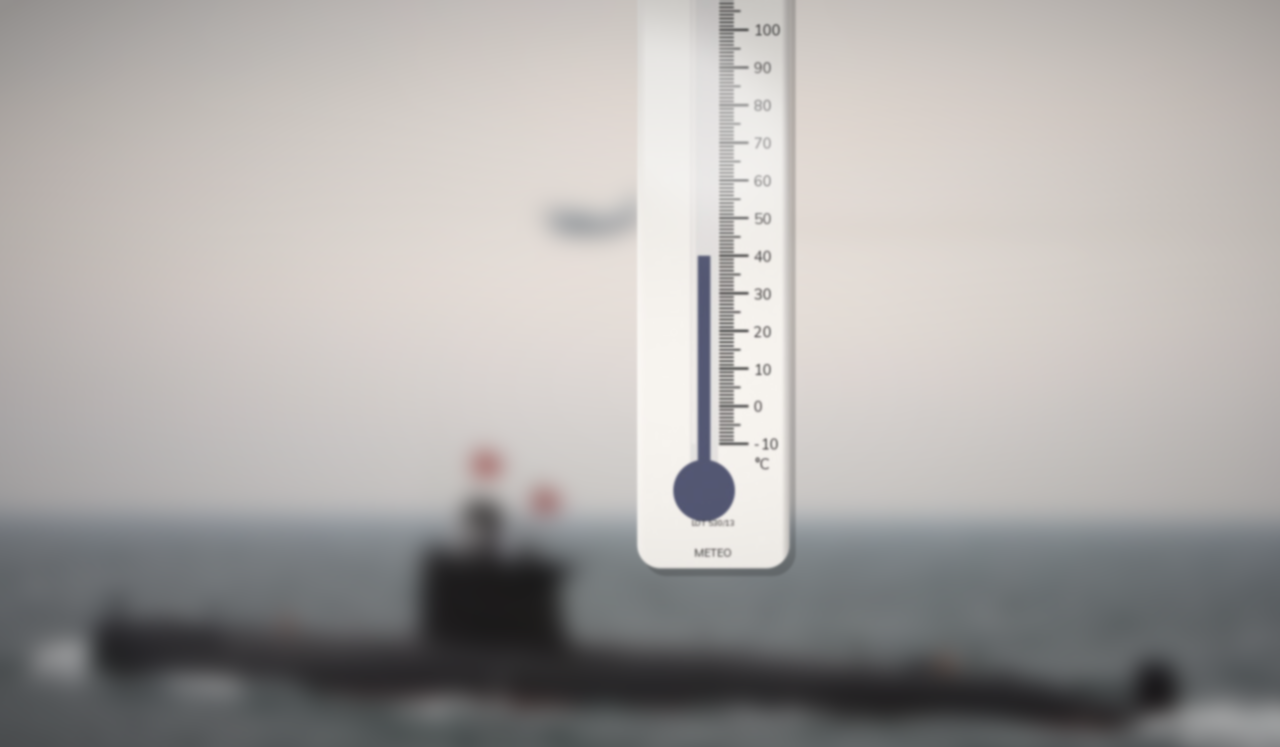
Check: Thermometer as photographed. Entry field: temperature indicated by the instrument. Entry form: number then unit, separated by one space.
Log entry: 40 °C
